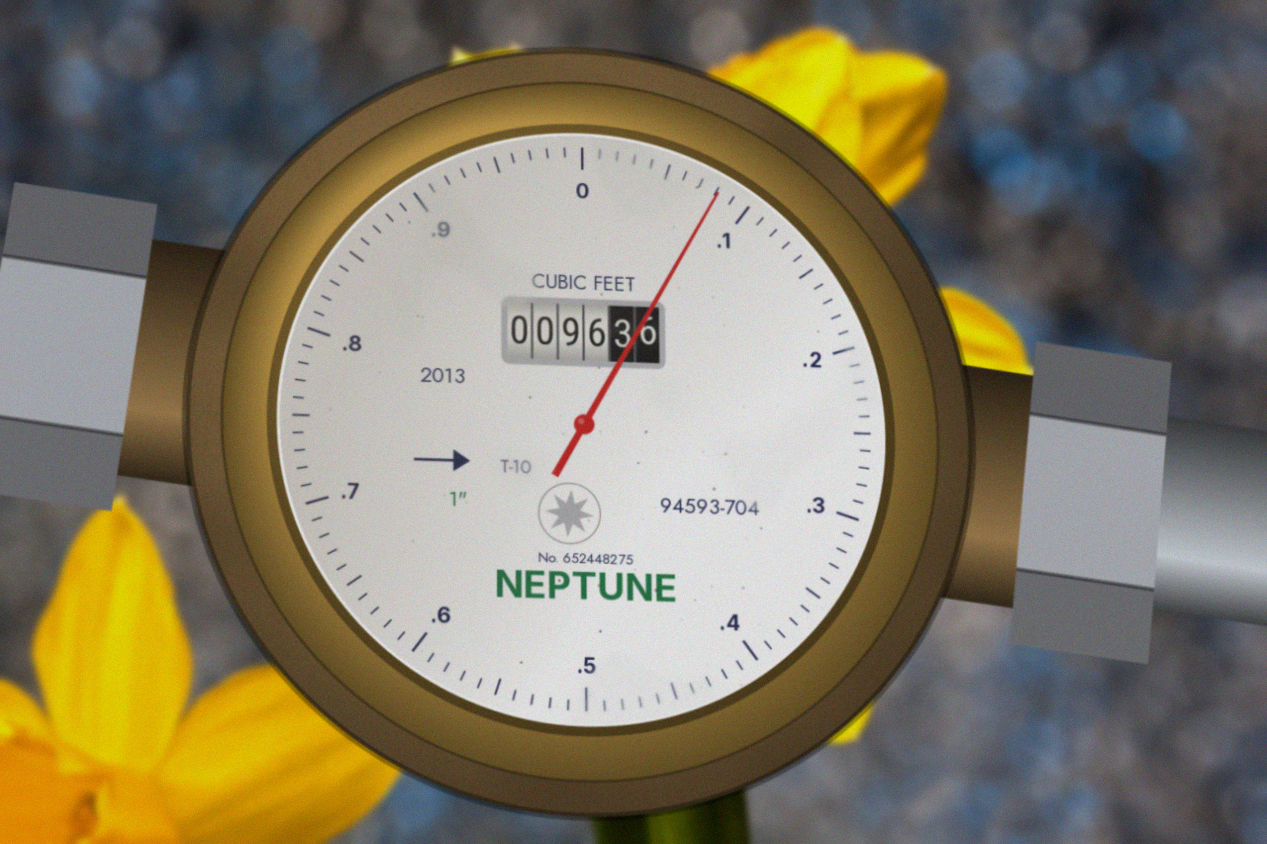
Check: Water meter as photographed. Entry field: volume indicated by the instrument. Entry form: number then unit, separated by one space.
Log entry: 9636.08 ft³
